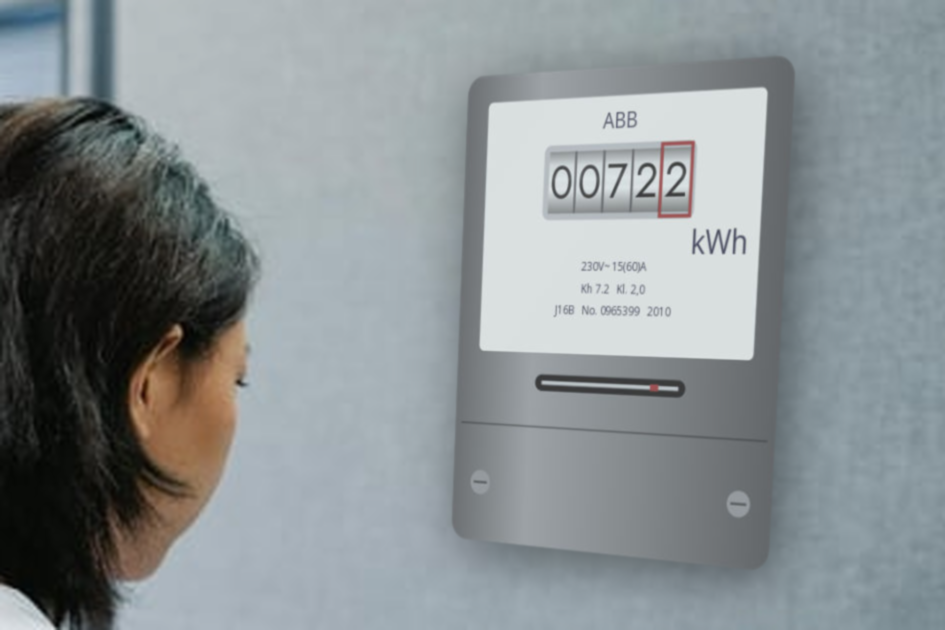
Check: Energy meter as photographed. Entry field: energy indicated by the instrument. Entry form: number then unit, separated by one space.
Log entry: 72.2 kWh
